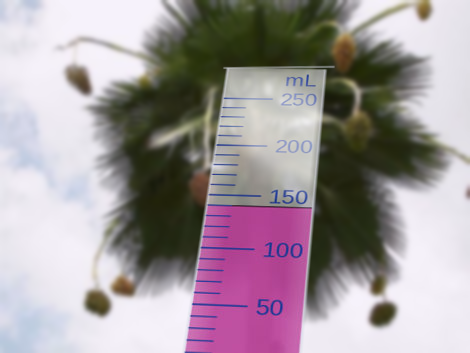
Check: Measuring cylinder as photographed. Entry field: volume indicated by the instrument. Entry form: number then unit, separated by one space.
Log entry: 140 mL
